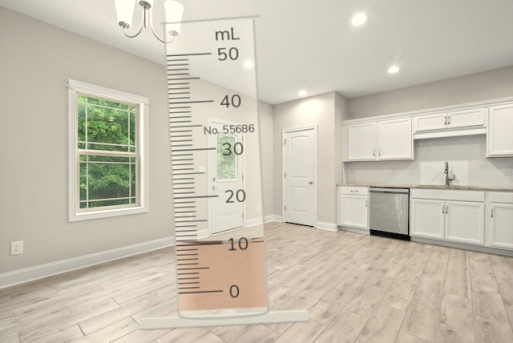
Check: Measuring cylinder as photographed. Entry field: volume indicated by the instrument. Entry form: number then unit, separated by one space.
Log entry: 10 mL
